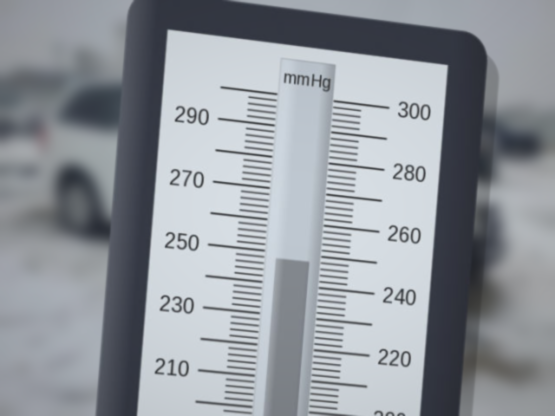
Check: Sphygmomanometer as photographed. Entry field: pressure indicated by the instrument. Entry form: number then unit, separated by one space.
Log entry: 248 mmHg
